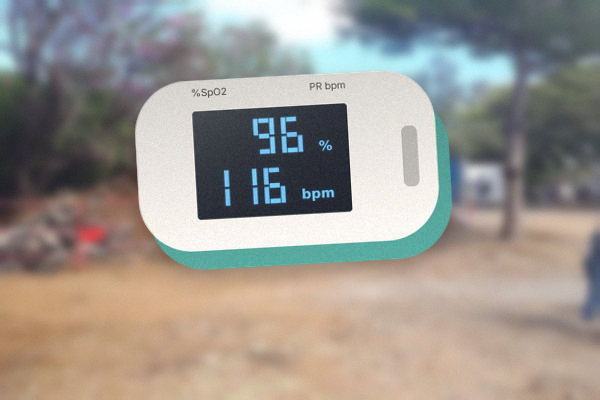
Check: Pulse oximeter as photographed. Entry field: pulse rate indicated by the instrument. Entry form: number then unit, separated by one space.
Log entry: 116 bpm
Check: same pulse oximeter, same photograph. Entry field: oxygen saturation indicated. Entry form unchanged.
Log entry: 96 %
